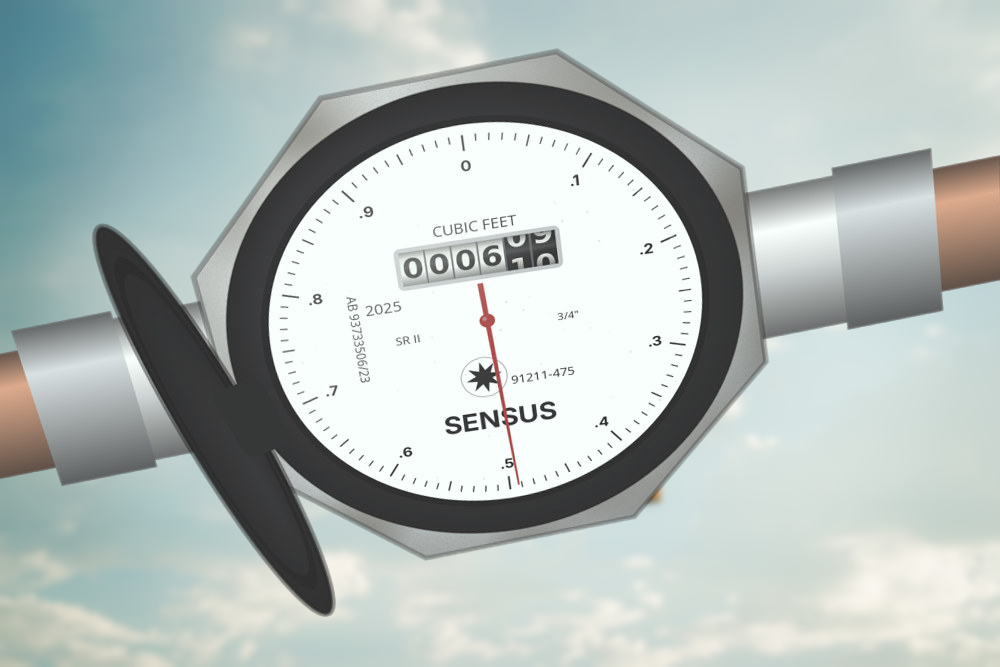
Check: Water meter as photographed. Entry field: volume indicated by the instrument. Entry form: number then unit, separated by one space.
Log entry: 609.49 ft³
